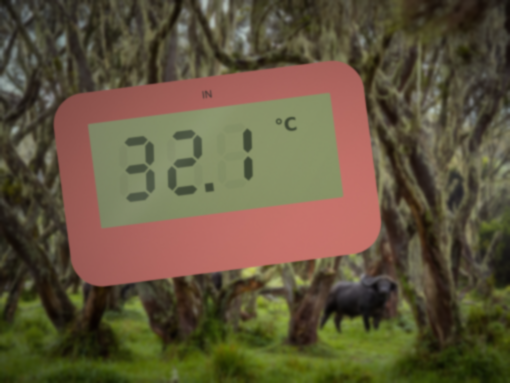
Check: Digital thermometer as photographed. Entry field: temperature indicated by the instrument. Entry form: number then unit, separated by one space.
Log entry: 32.1 °C
